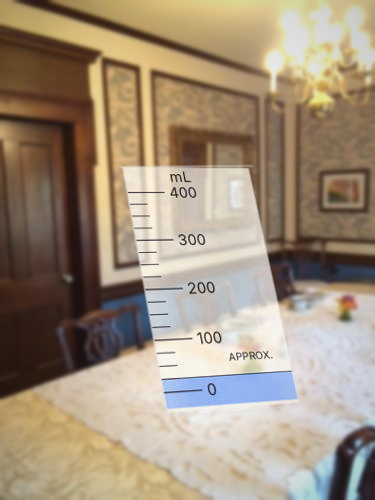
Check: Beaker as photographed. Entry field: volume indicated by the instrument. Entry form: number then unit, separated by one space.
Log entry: 25 mL
